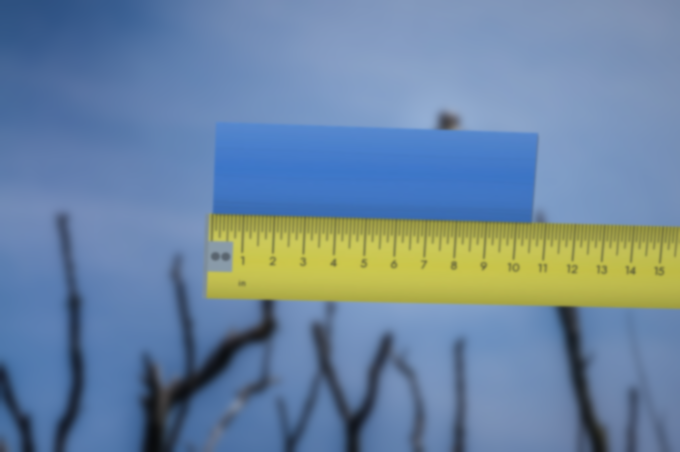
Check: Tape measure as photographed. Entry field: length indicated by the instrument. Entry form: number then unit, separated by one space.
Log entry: 10.5 in
